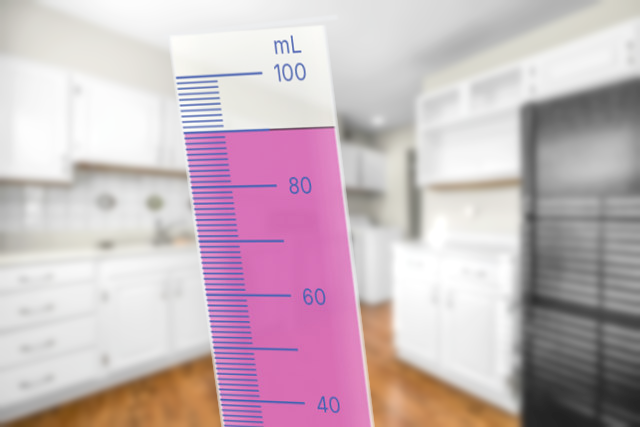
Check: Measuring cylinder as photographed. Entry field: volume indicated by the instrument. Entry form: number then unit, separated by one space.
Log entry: 90 mL
